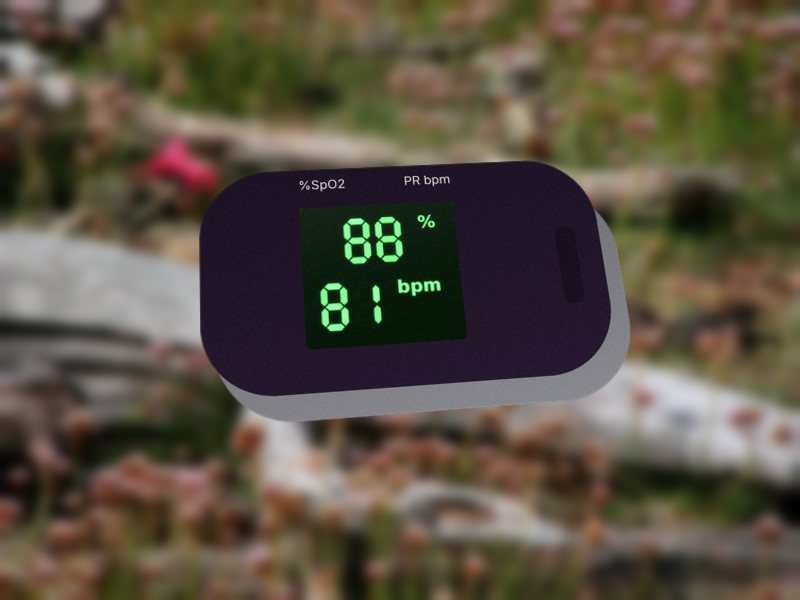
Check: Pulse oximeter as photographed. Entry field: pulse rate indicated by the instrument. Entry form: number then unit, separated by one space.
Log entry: 81 bpm
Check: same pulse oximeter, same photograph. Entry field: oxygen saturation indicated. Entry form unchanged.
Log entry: 88 %
